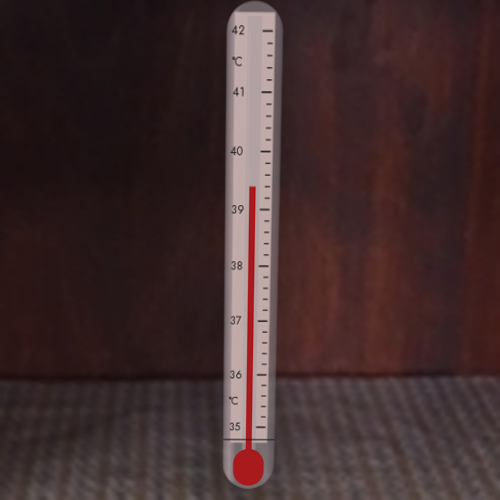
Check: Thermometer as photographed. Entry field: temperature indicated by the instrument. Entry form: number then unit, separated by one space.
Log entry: 39.4 °C
